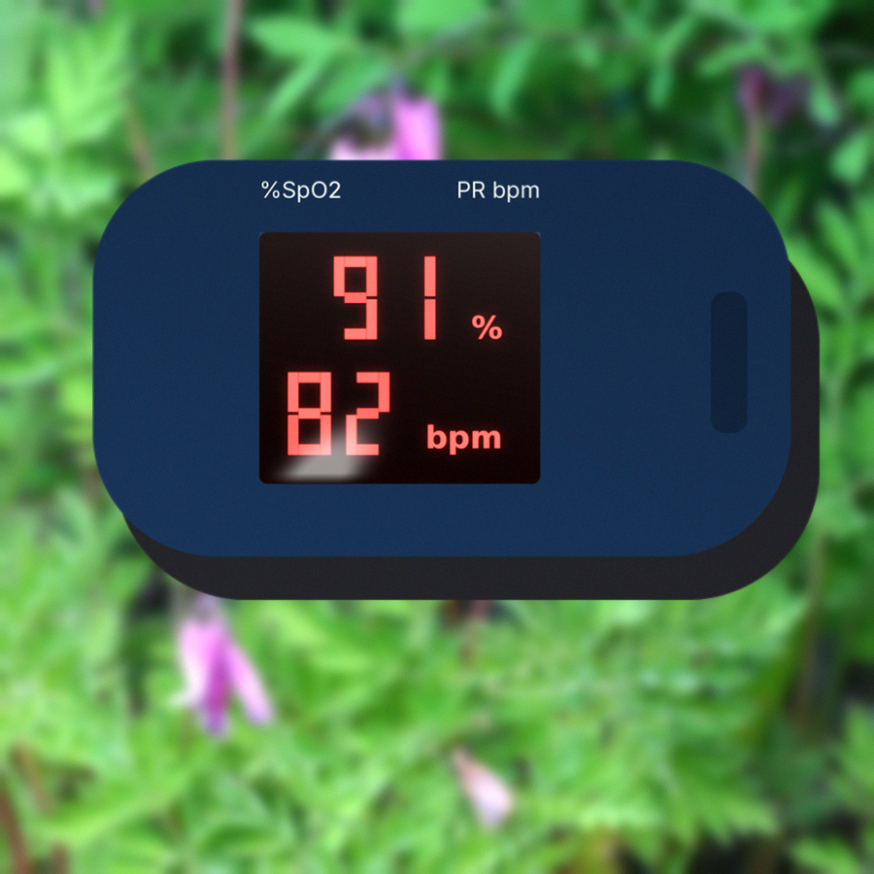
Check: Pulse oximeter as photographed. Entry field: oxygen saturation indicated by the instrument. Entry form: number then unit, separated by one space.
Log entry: 91 %
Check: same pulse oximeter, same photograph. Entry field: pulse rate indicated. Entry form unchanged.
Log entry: 82 bpm
